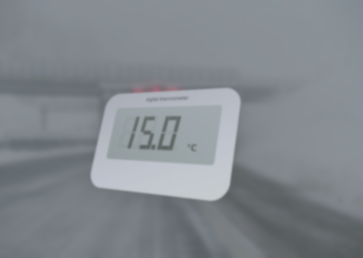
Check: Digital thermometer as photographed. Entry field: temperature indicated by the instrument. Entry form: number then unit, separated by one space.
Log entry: 15.0 °C
